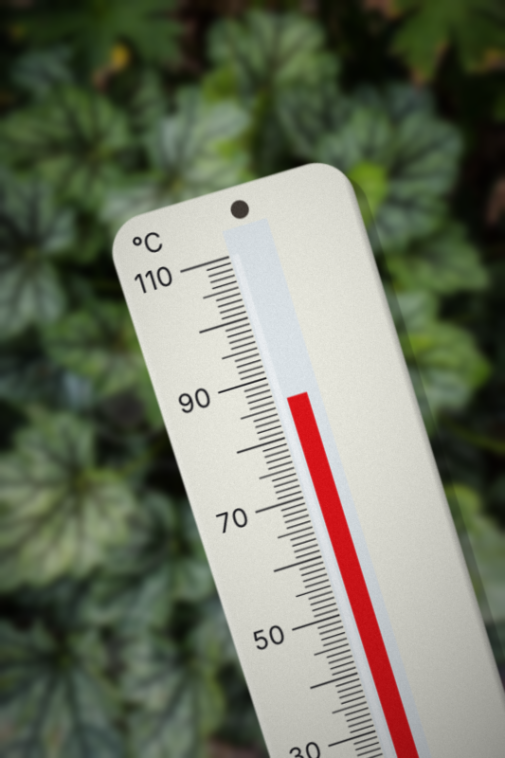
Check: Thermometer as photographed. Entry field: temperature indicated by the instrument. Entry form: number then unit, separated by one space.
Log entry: 86 °C
